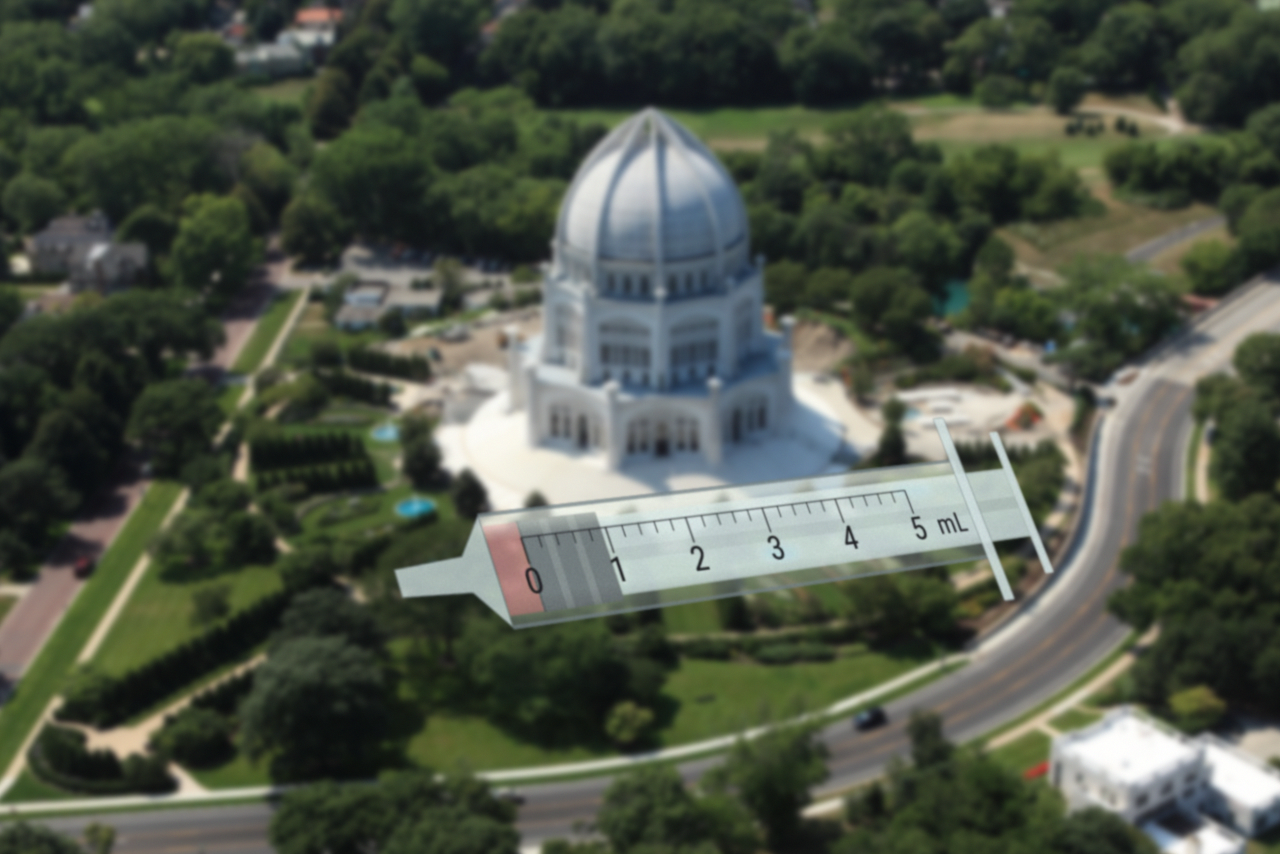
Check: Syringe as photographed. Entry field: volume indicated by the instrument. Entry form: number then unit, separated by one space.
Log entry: 0 mL
